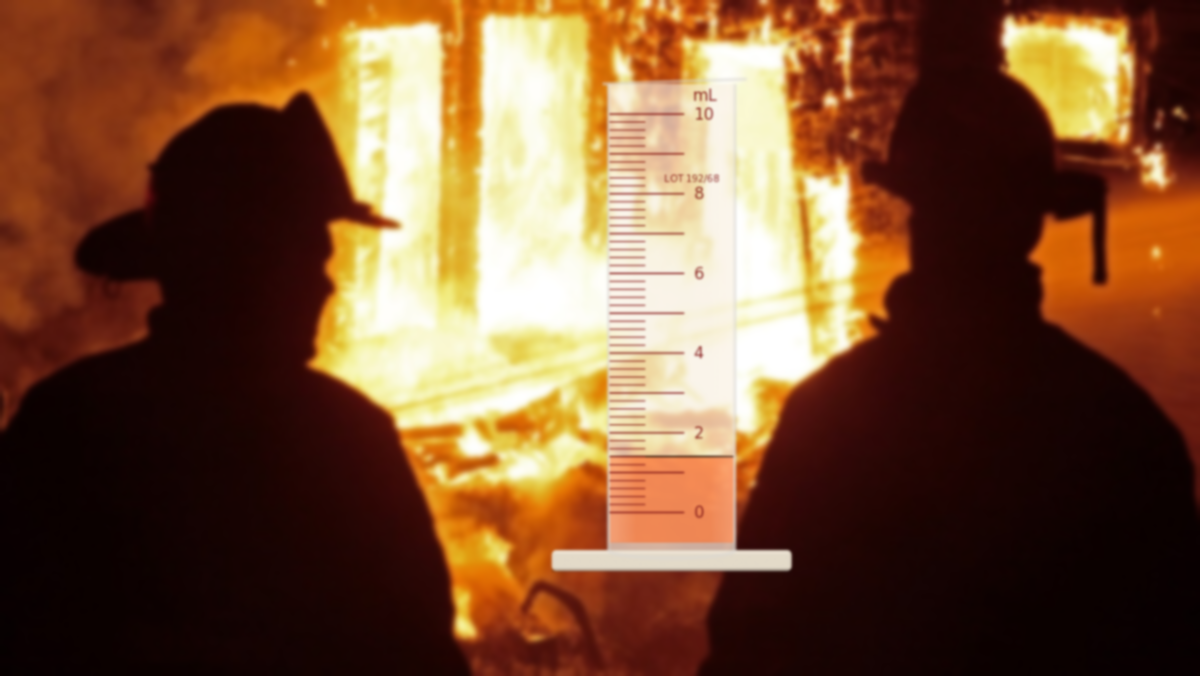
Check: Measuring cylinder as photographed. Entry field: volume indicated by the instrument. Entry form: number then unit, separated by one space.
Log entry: 1.4 mL
